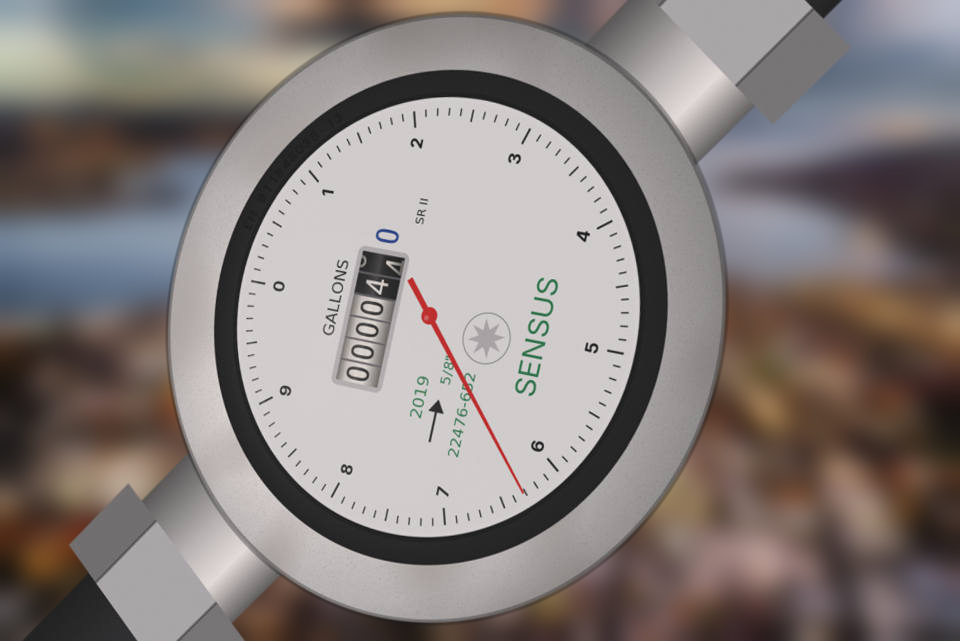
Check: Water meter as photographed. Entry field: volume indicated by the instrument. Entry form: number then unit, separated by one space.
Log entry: 436.3 gal
